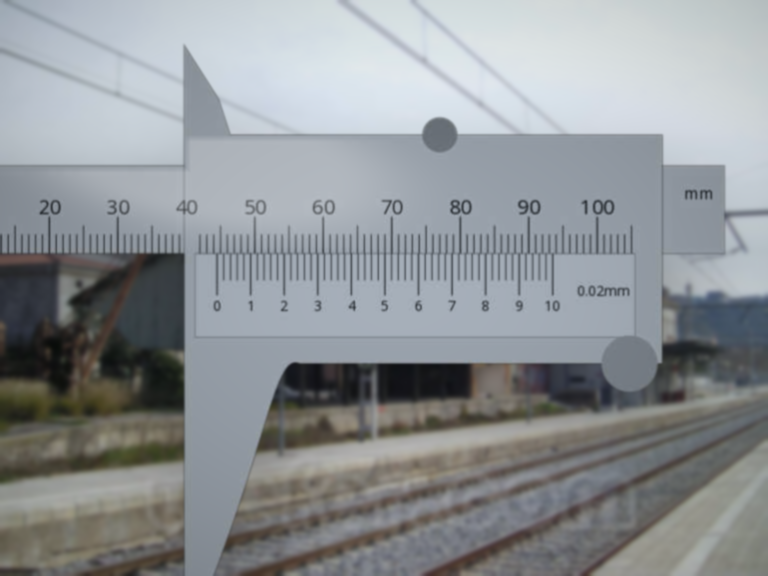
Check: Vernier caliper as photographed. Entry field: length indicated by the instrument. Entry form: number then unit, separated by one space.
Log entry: 44.5 mm
